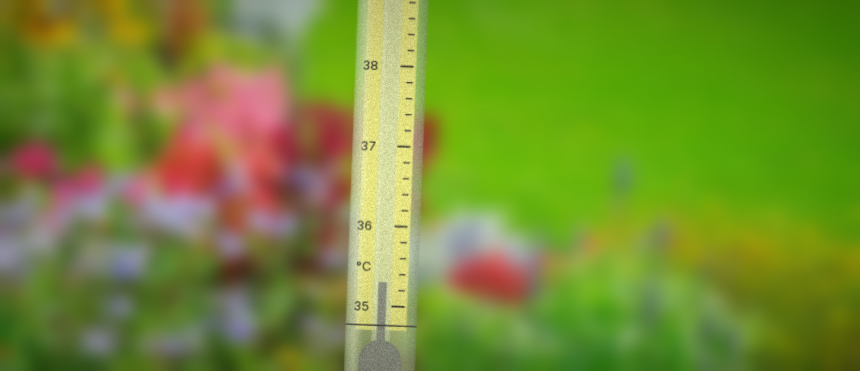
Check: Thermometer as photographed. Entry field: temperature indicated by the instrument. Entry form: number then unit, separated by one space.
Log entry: 35.3 °C
